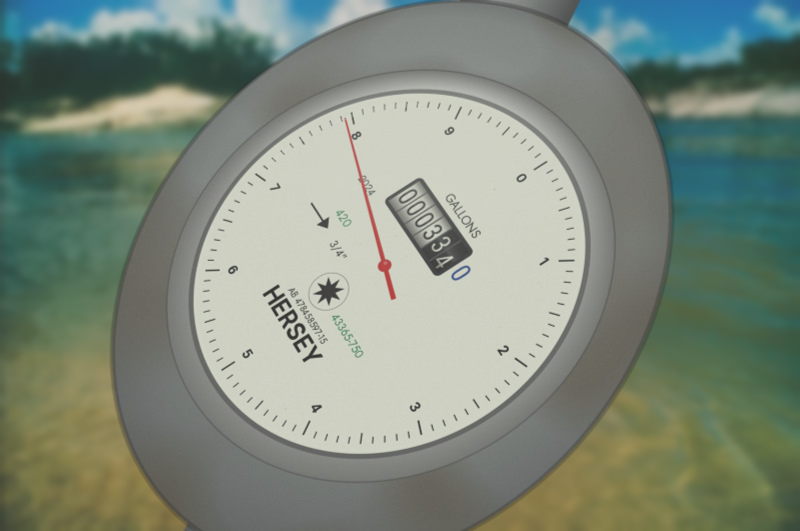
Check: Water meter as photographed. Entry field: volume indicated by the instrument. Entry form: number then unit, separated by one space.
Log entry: 3337.9 gal
